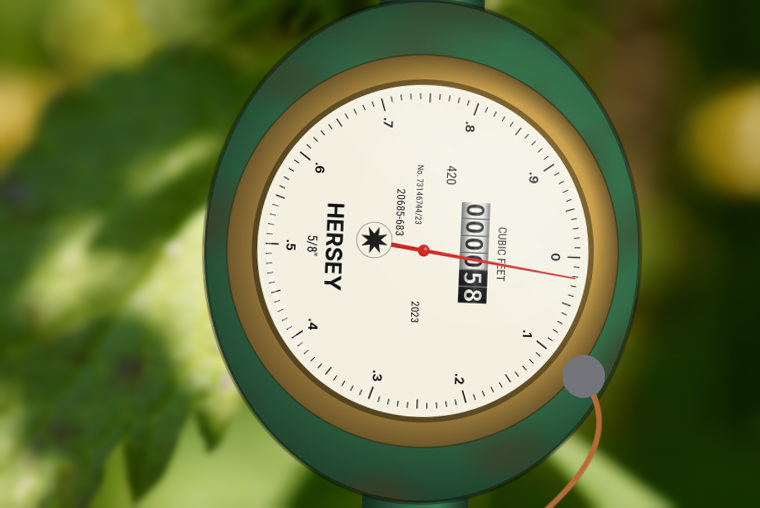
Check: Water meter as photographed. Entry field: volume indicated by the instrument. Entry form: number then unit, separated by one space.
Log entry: 58.02 ft³
